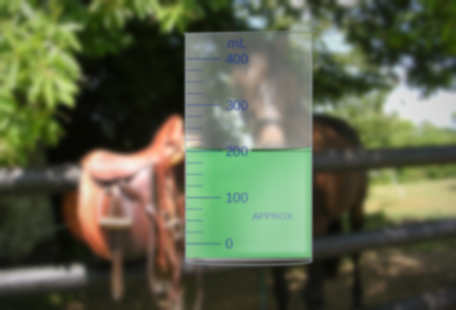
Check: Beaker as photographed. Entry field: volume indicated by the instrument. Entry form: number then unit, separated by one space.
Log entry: 200 mL
